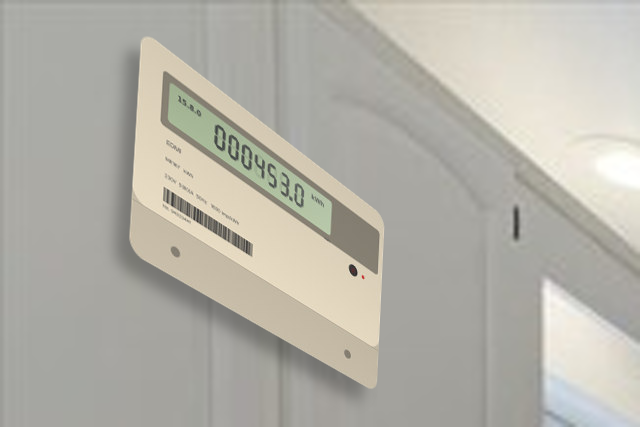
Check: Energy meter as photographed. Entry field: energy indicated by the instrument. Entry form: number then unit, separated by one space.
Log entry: 453.0 kWh
